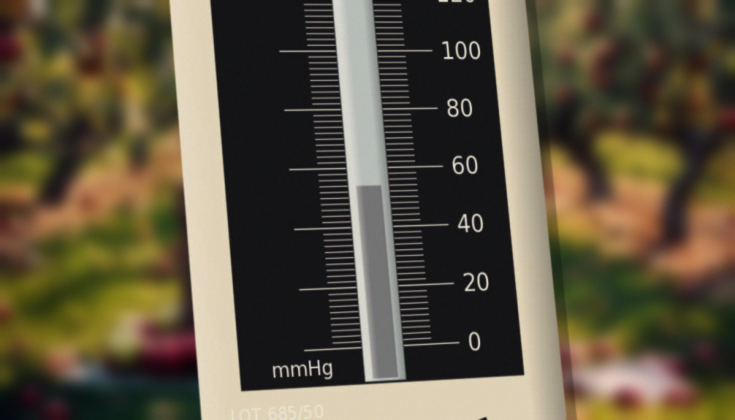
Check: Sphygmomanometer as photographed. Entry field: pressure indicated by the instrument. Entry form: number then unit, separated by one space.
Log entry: 54 mmHg
